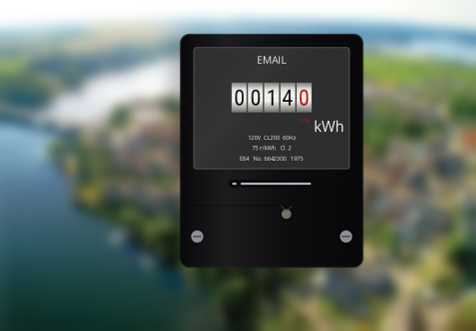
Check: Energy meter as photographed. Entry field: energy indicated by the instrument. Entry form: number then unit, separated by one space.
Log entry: 14.0 kWh
